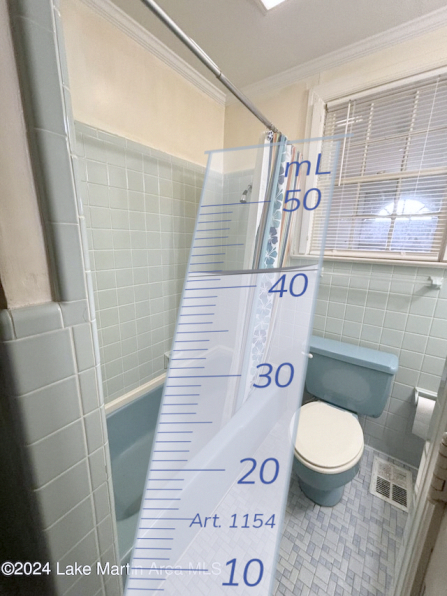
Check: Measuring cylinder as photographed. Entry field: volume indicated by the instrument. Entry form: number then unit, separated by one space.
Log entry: 41.5 mL
